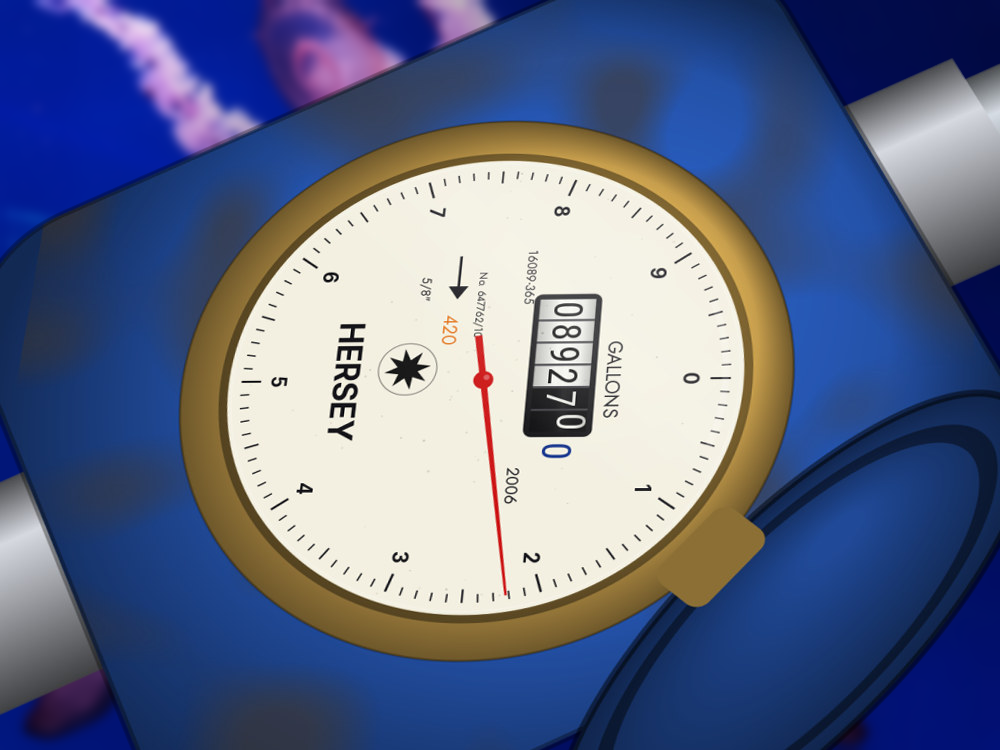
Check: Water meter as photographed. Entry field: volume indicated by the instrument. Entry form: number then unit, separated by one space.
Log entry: 892702.2 gal
